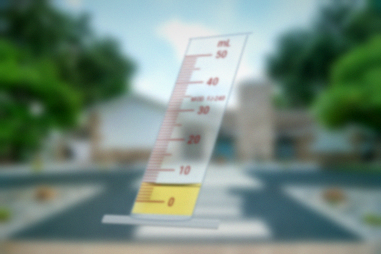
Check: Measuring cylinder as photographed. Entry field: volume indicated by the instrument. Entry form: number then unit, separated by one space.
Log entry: 5 mL
